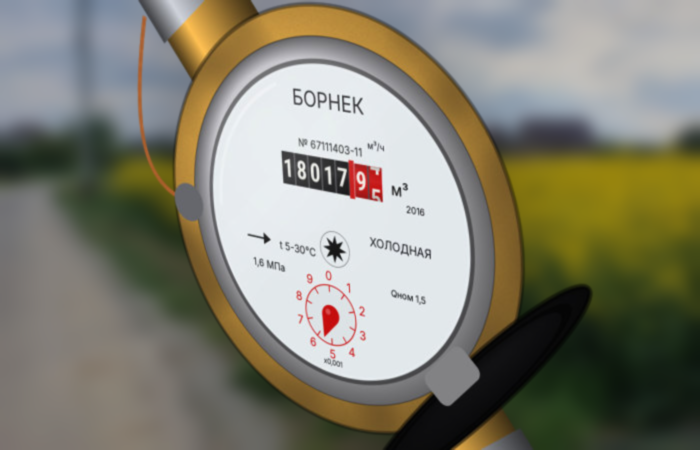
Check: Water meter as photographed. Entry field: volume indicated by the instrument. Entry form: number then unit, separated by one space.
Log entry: 18017.945 m³
